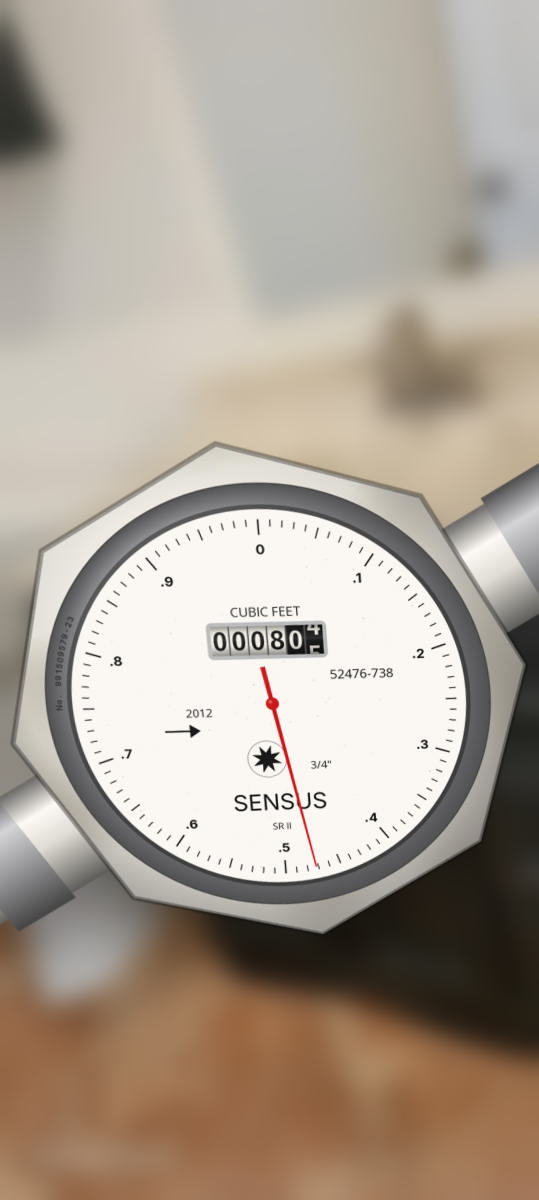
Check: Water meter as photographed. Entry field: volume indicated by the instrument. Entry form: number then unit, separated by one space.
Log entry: 804.47 ft³
